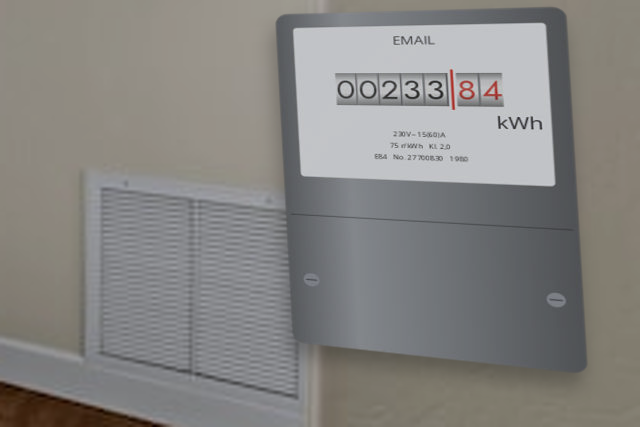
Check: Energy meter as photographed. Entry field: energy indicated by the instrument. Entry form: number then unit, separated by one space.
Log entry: 233.84 kWh
